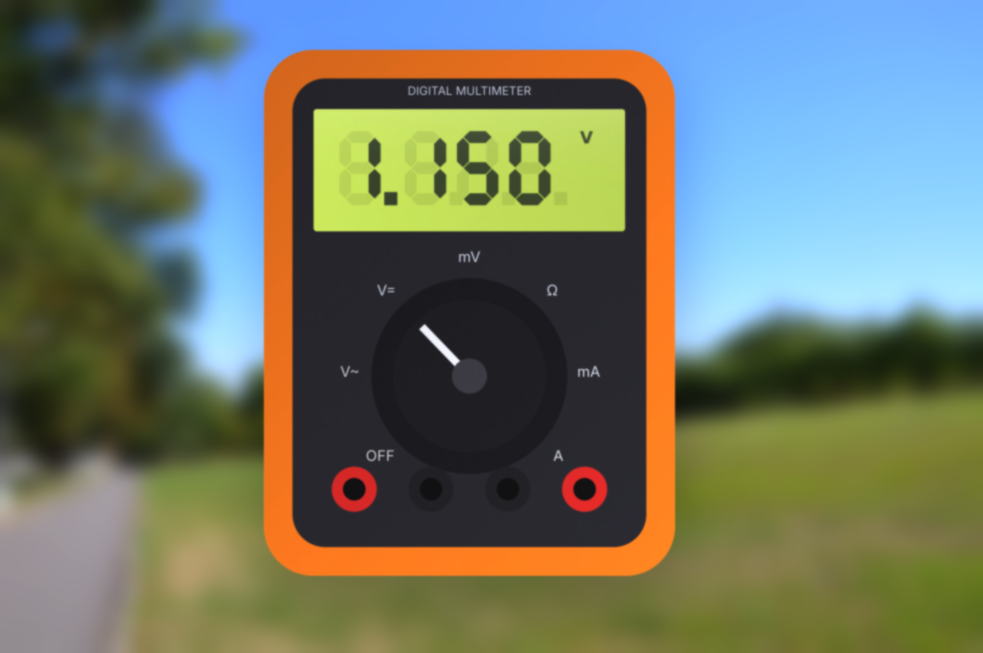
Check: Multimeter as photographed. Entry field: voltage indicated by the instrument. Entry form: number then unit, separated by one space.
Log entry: 1.150 V
